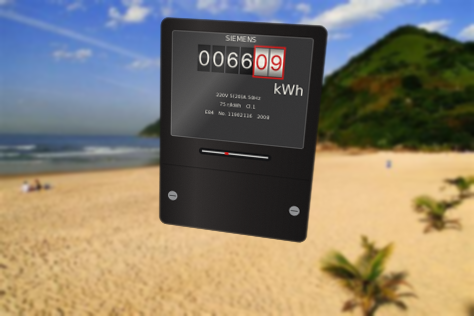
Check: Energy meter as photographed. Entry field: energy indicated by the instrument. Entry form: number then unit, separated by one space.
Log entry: 66.09 kWh
